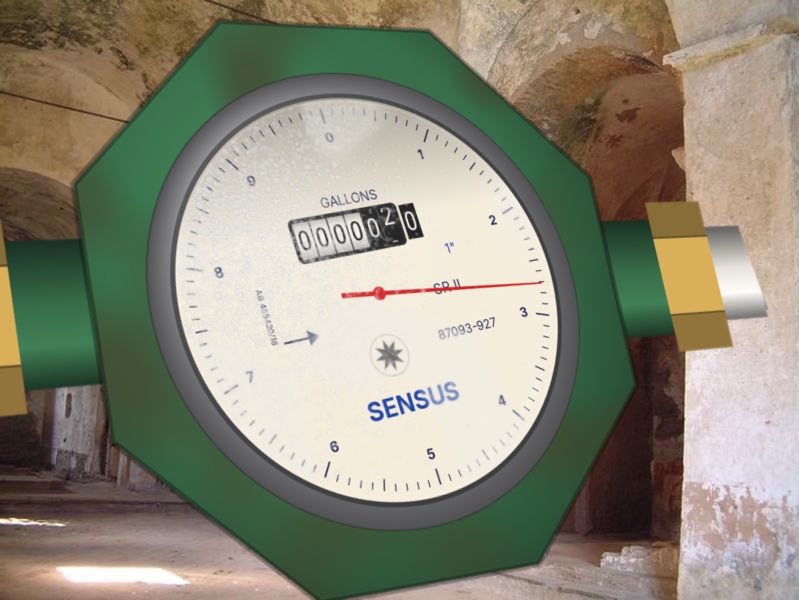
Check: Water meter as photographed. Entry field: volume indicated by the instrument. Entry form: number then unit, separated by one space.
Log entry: 22.7 gal
